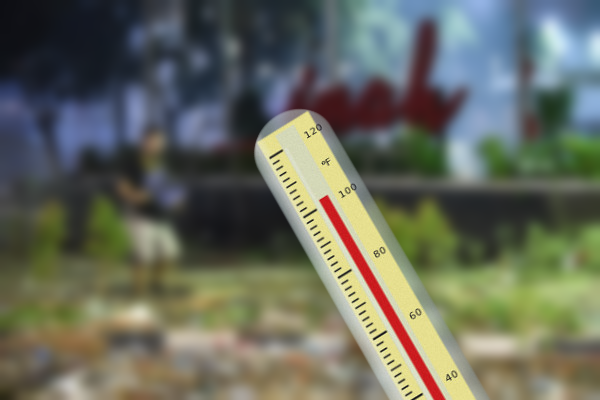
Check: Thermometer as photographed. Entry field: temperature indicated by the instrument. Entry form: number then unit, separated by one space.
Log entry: 102 °F
